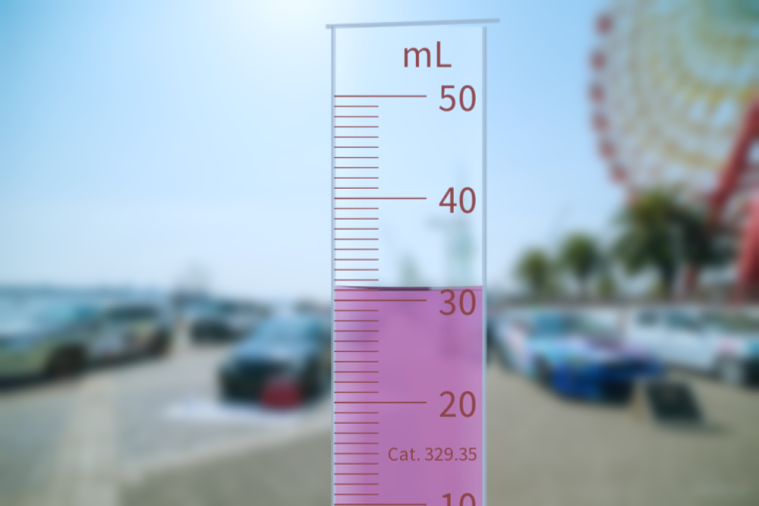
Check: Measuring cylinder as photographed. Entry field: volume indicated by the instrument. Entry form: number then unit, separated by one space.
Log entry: 31 mL
